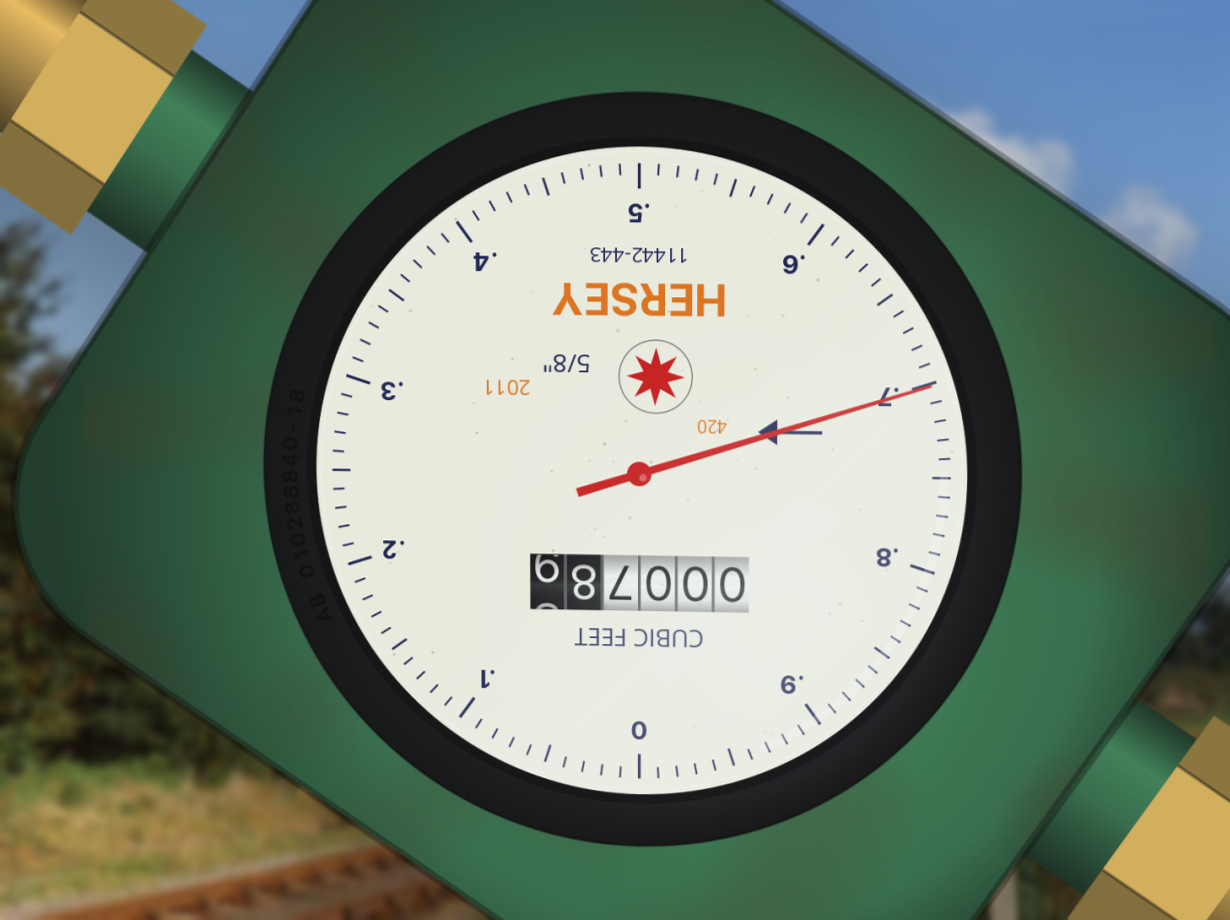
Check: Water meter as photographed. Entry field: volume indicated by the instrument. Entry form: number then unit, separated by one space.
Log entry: 788.70 ft³
